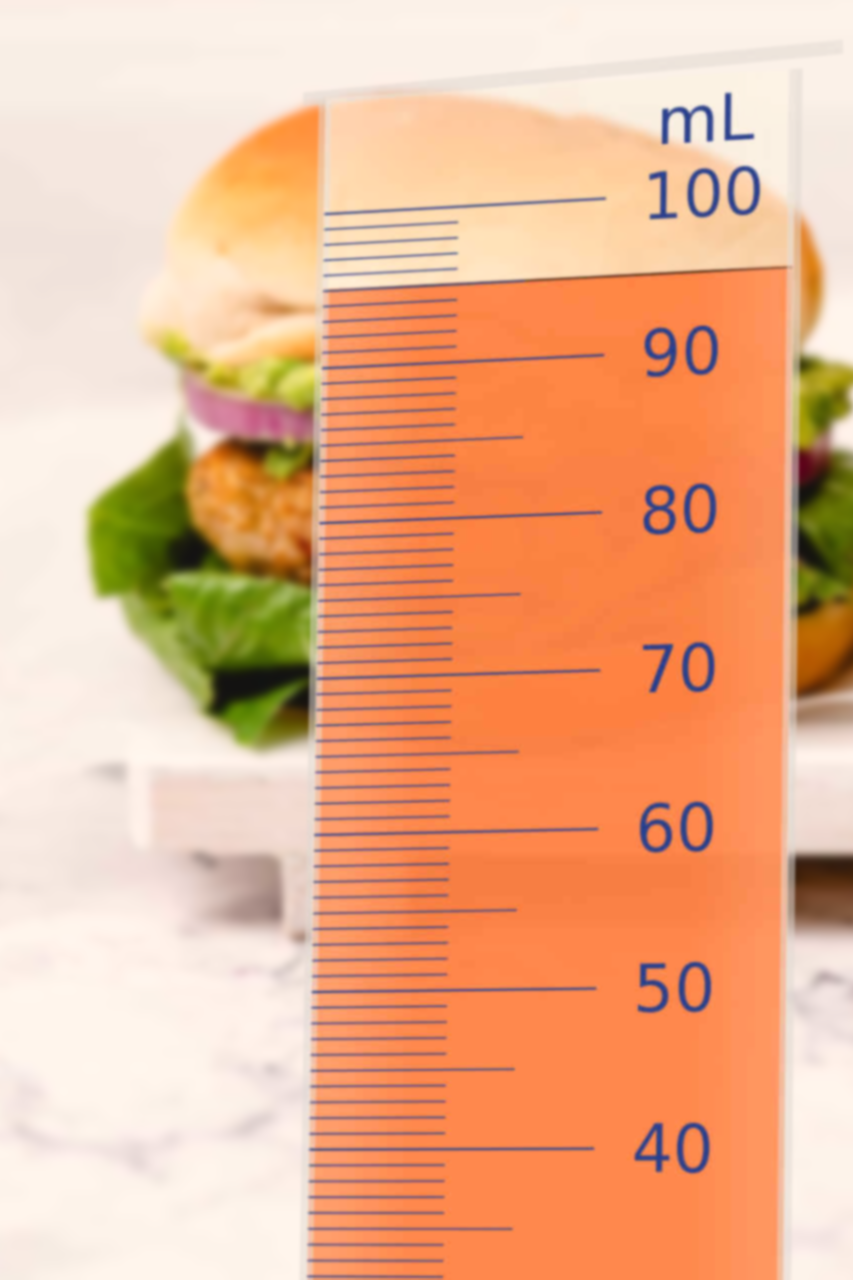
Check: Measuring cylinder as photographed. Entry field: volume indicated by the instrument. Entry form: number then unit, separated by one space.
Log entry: 95 mL
